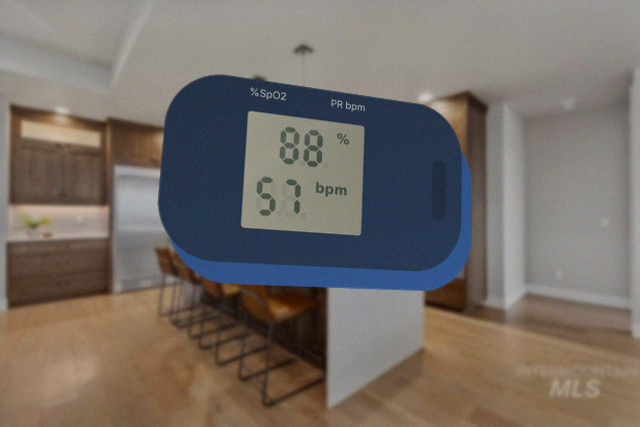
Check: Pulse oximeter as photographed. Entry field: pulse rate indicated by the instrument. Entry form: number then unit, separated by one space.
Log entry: 57 bpm
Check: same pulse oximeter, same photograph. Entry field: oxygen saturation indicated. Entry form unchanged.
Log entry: 88 %
